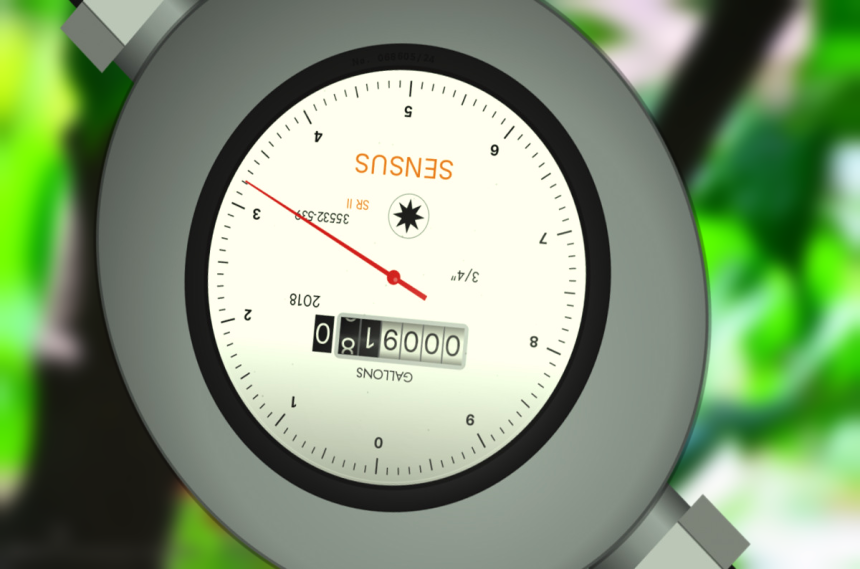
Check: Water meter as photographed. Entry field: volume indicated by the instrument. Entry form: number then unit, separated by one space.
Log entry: 9183.2 gal
